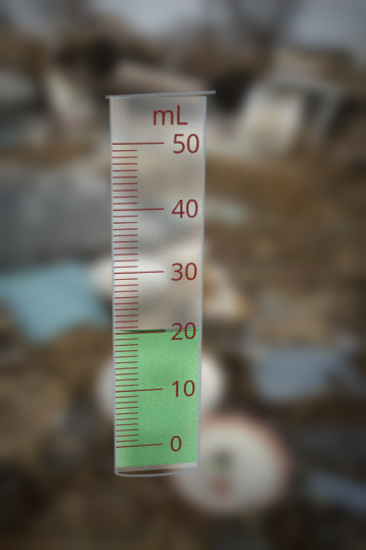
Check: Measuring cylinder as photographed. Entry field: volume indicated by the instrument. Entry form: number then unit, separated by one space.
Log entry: 20 mL
